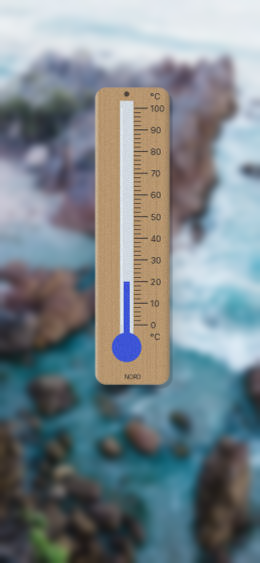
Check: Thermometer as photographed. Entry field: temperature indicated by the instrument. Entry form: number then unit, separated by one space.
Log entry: 20 °C
